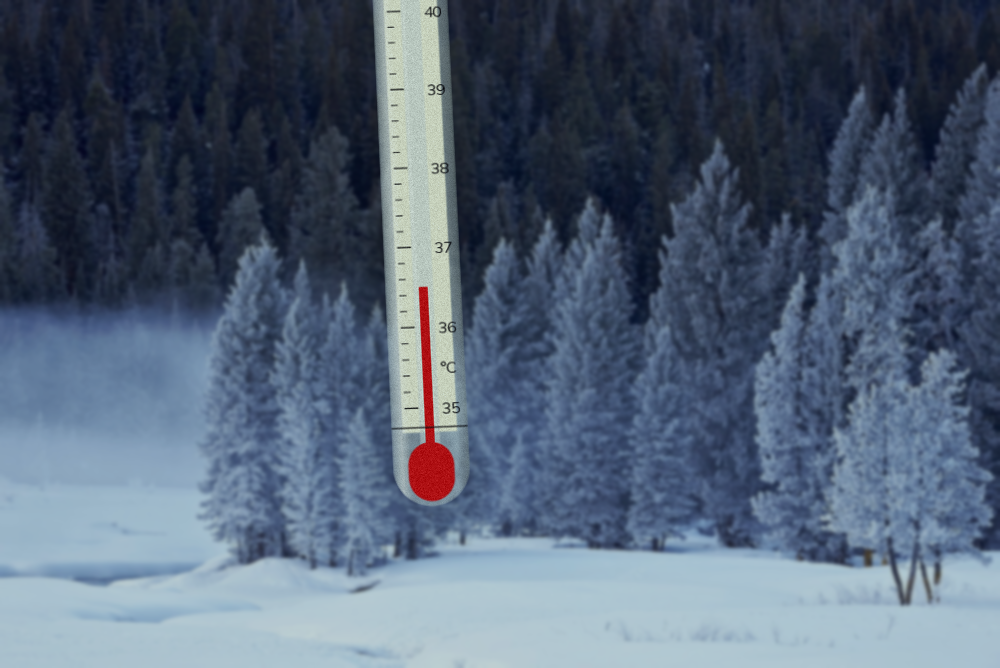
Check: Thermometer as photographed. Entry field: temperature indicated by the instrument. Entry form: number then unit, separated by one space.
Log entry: 36.5 °C
